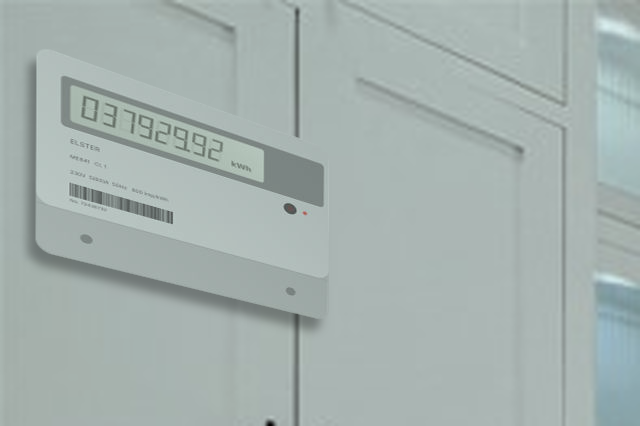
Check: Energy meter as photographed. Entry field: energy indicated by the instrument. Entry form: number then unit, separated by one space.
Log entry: 37929.92 kWh
